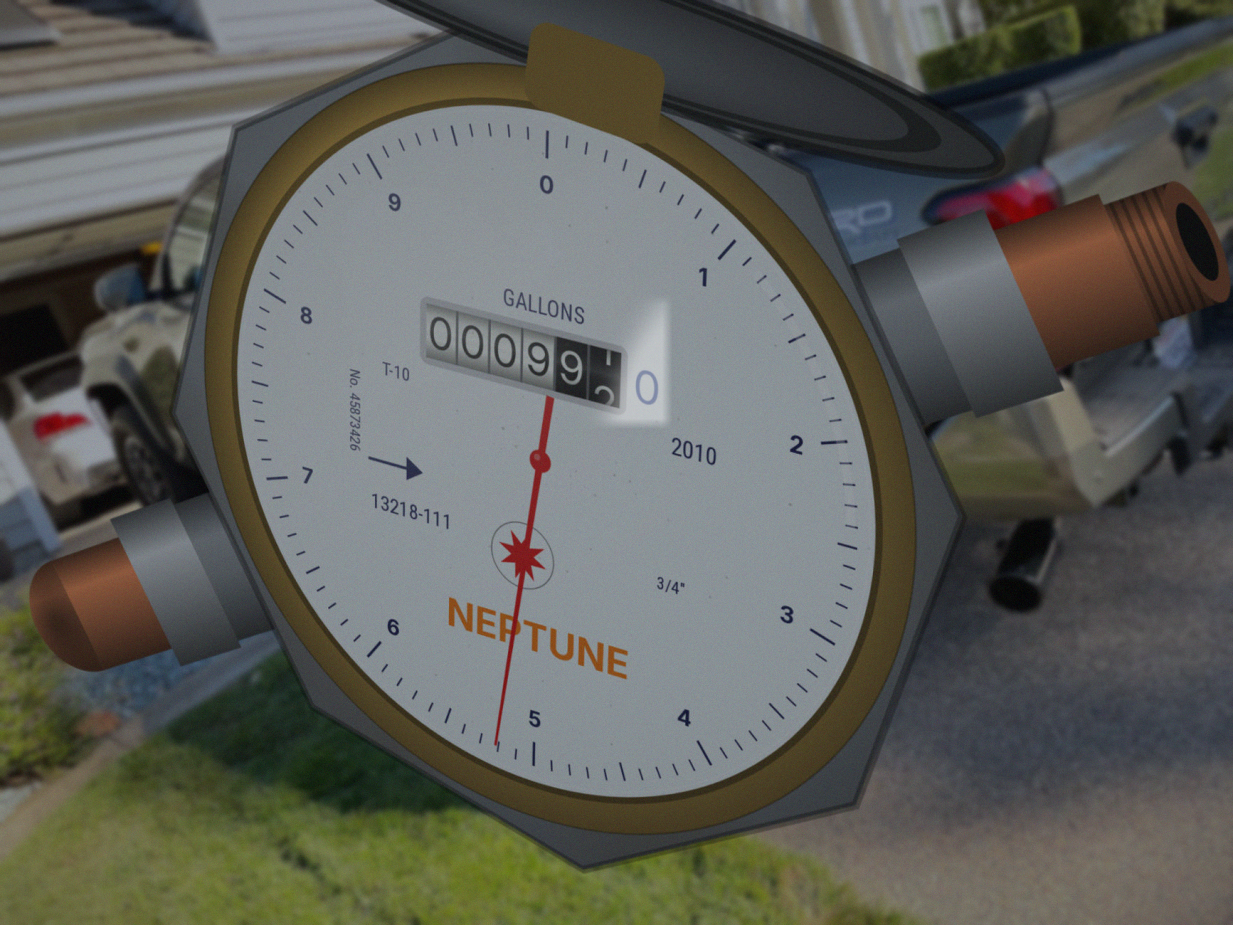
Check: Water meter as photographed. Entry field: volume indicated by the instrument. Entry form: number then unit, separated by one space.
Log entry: 9915.2 gal
